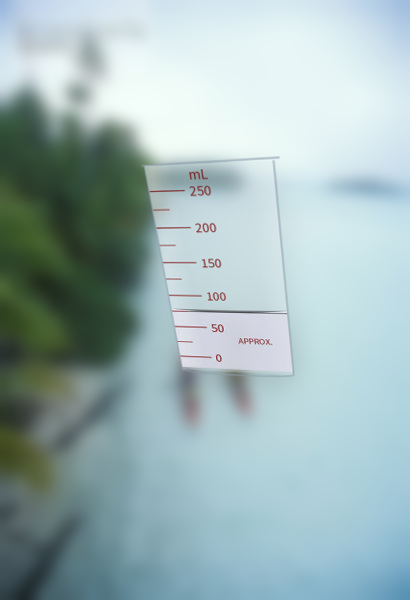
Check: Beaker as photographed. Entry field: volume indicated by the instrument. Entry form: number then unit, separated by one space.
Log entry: 75 mL
